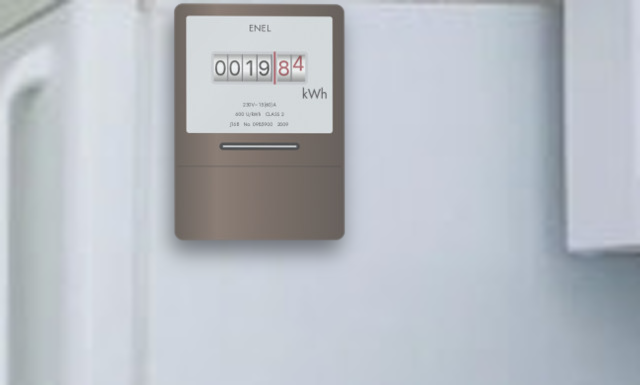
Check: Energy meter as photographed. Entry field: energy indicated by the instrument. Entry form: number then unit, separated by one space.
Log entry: 19.84 kWh
